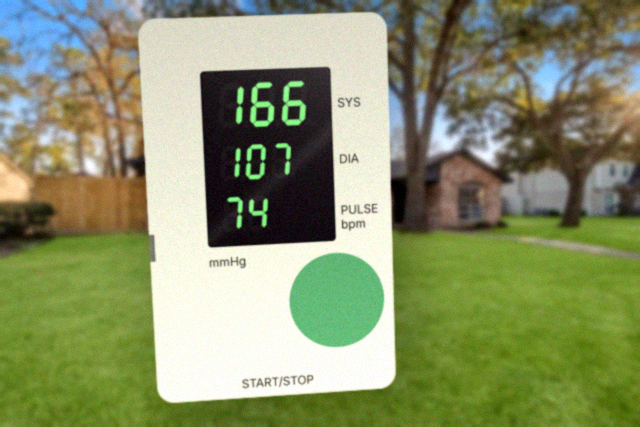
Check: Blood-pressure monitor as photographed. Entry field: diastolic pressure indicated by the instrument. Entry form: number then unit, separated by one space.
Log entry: 107 mmHg
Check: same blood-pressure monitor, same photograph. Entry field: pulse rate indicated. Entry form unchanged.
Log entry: 74 bpm
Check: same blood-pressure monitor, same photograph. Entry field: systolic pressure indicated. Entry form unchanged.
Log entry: 166 mmHg
